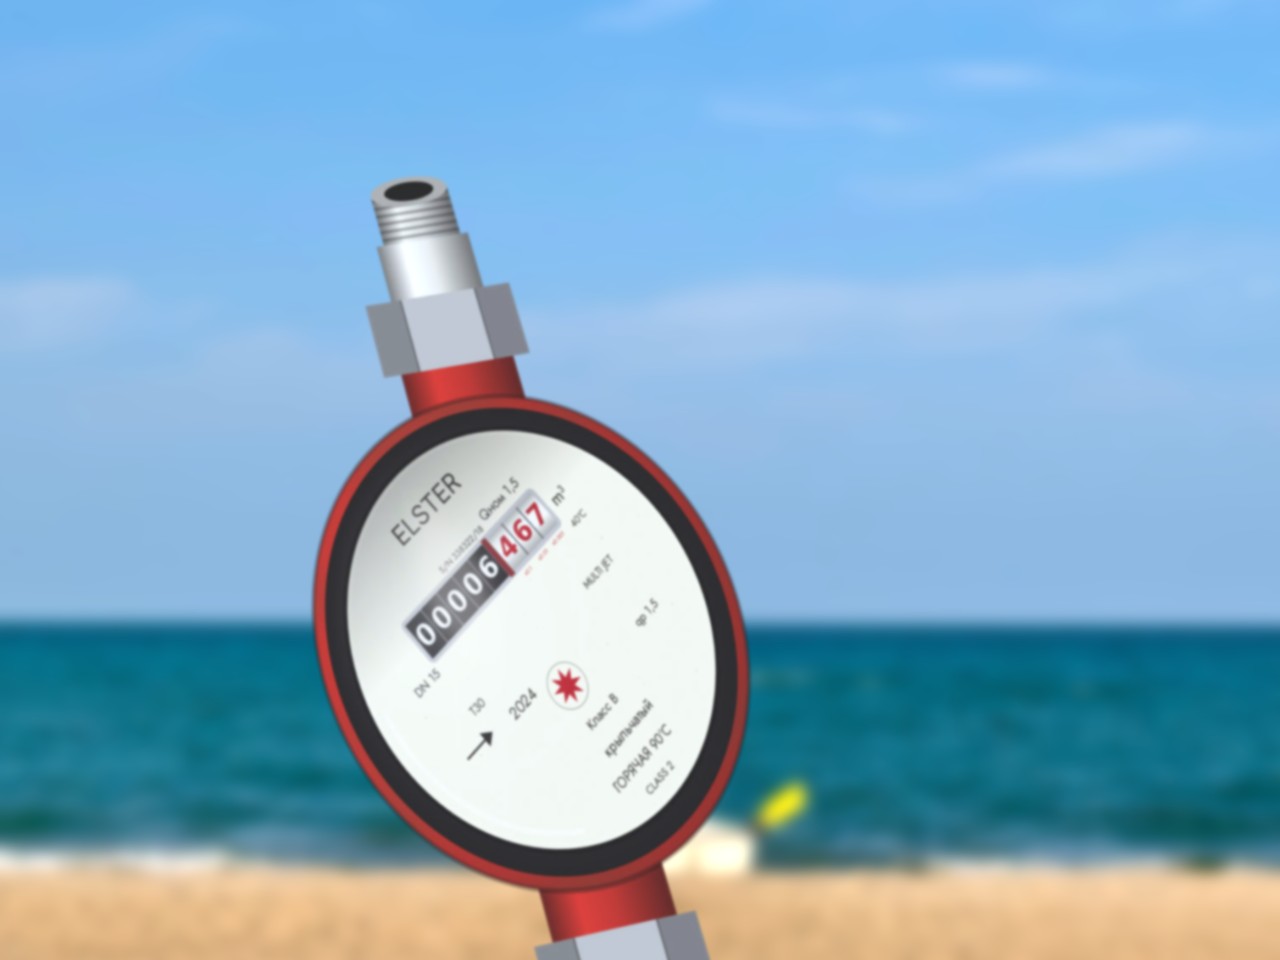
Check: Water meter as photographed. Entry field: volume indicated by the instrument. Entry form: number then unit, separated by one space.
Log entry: 6.467 m³
